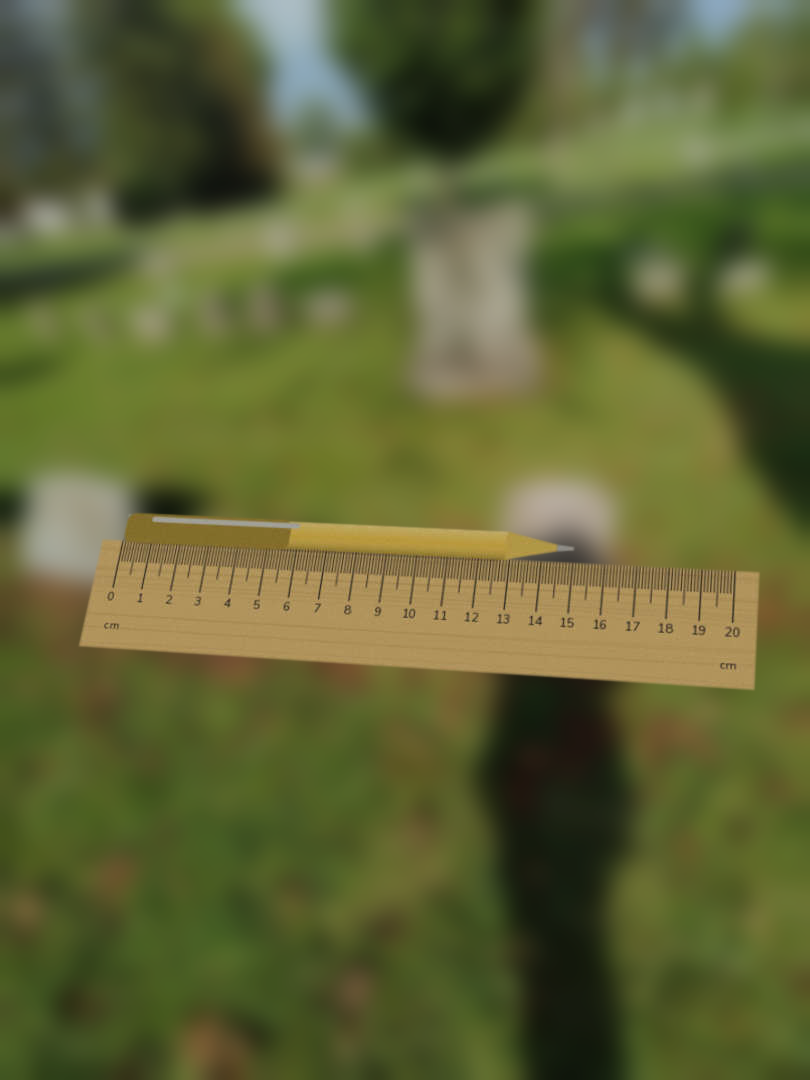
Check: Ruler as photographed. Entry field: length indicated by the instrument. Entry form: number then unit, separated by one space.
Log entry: 15 cm
